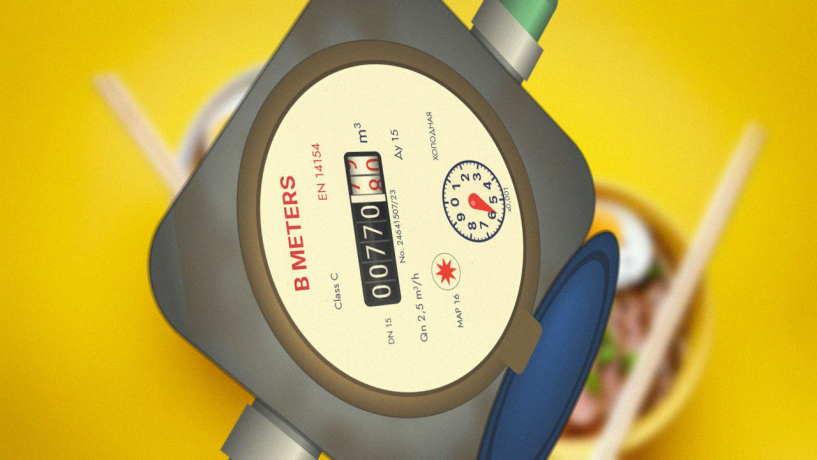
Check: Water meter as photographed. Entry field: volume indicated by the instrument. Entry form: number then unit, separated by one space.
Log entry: 770.795 m³
